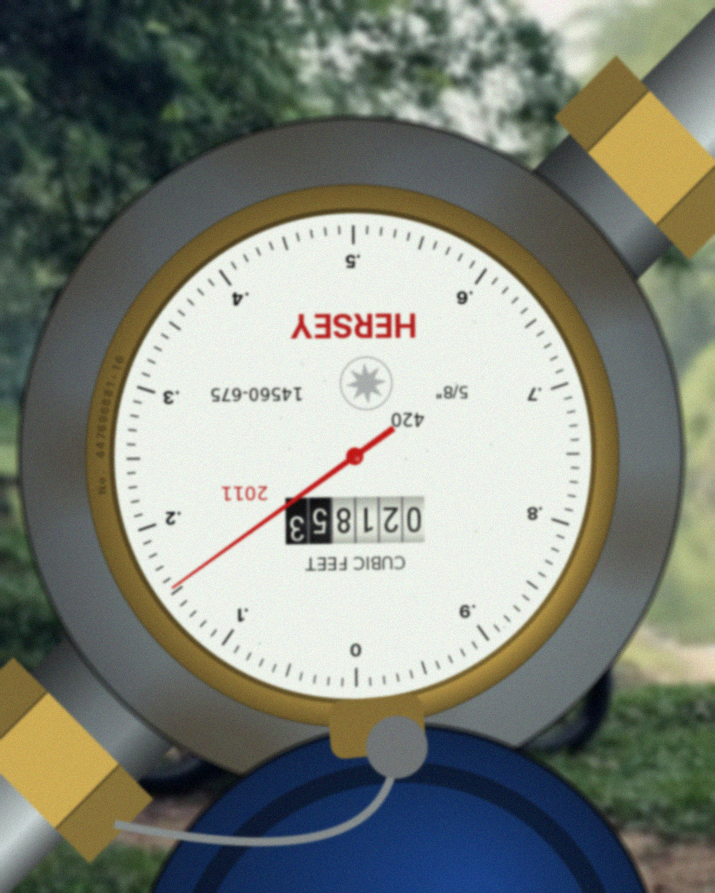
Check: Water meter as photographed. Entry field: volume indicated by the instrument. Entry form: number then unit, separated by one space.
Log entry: 21853.15 ft³
